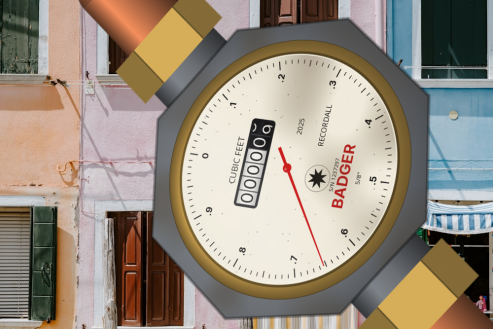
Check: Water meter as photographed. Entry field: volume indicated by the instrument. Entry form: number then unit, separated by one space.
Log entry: 8.65 ft³
